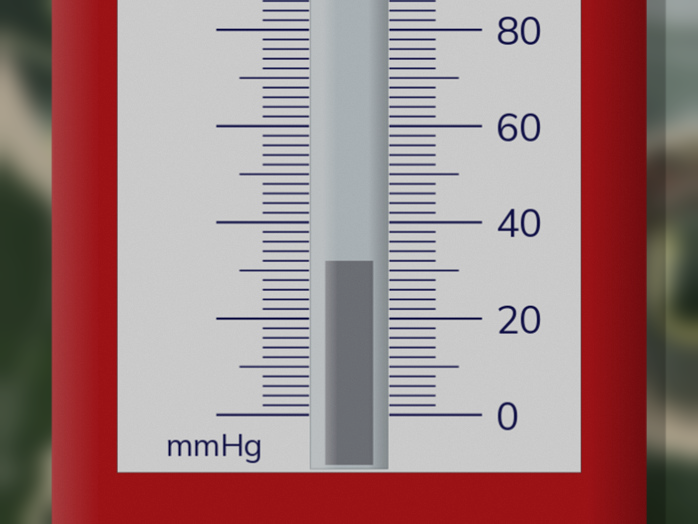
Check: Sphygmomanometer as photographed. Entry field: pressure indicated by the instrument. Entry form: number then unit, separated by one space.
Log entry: 32 mmHg
